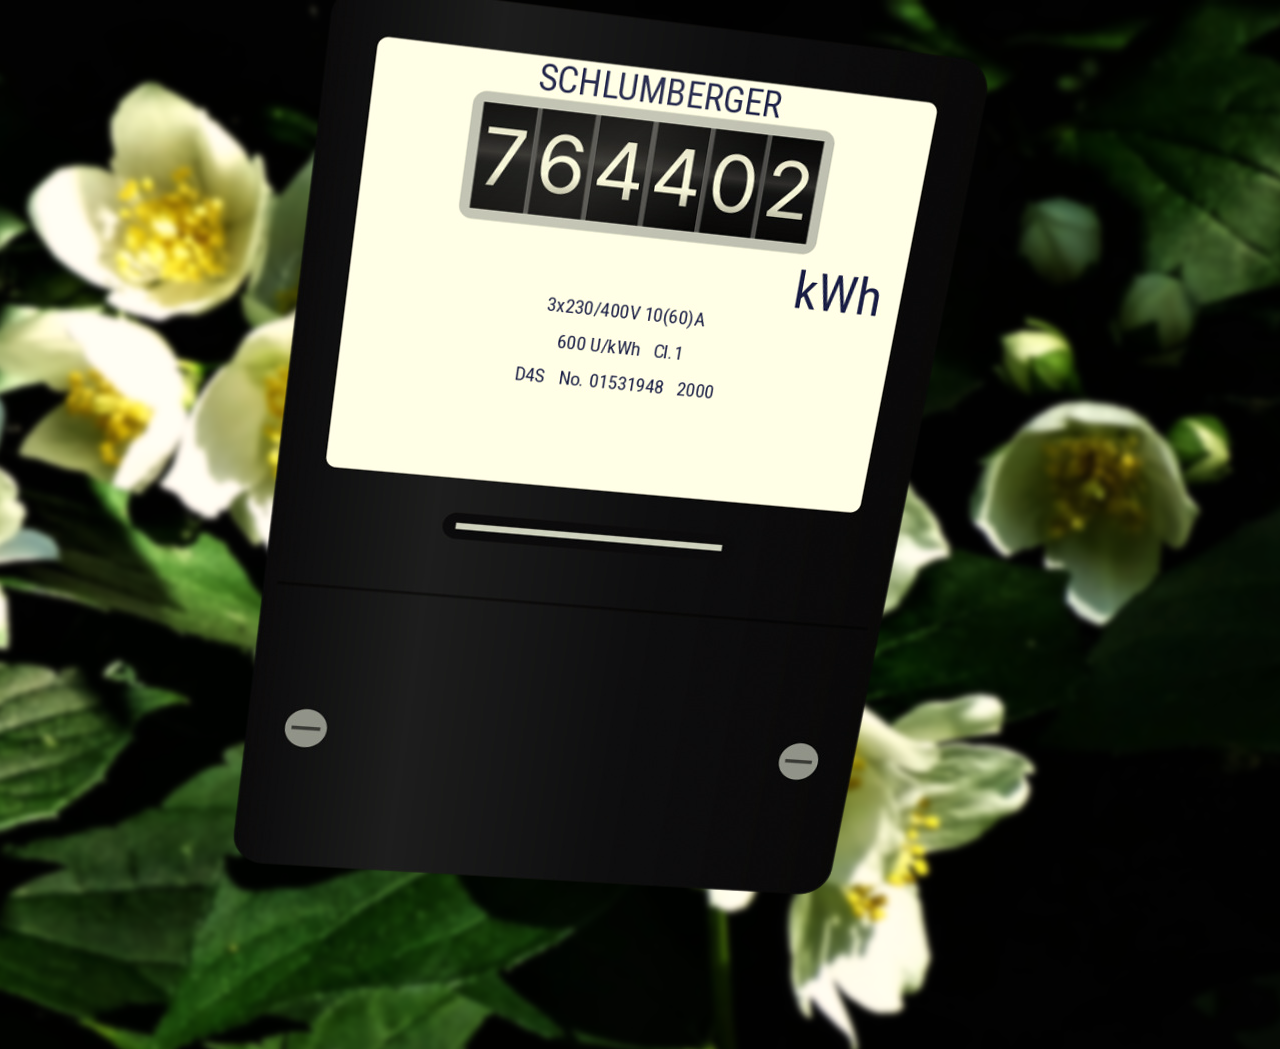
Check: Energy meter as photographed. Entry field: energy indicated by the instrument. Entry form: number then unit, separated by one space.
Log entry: 764402 kWh
